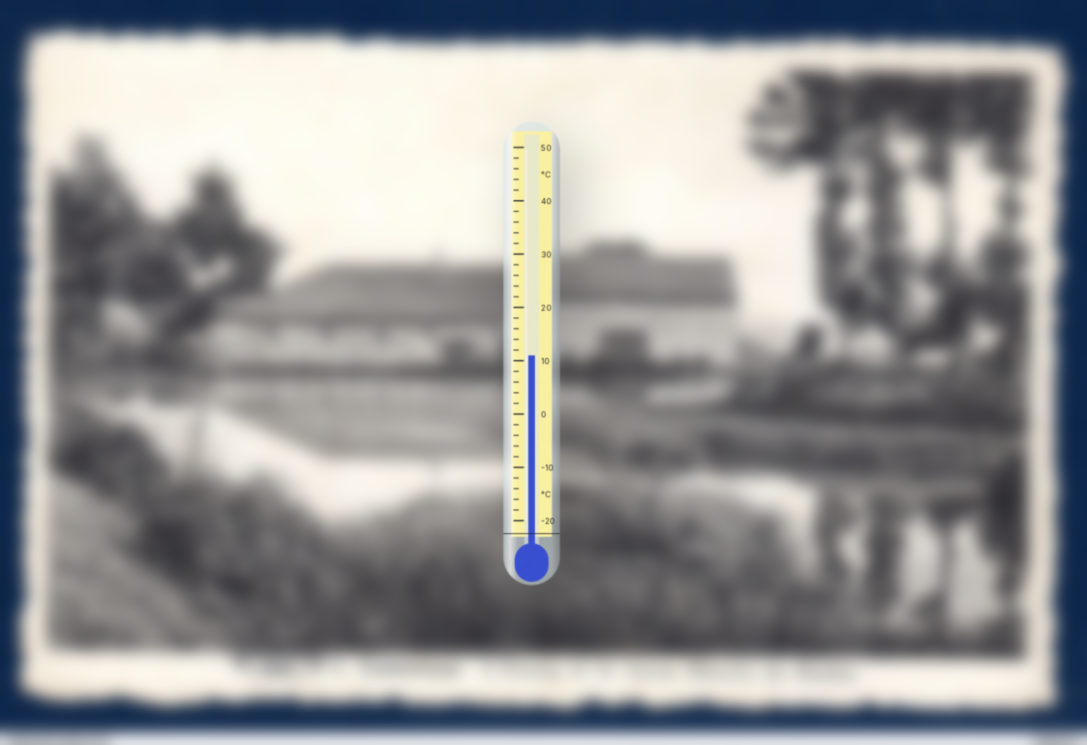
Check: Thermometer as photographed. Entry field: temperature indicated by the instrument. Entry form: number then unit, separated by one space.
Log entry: 11 °C
